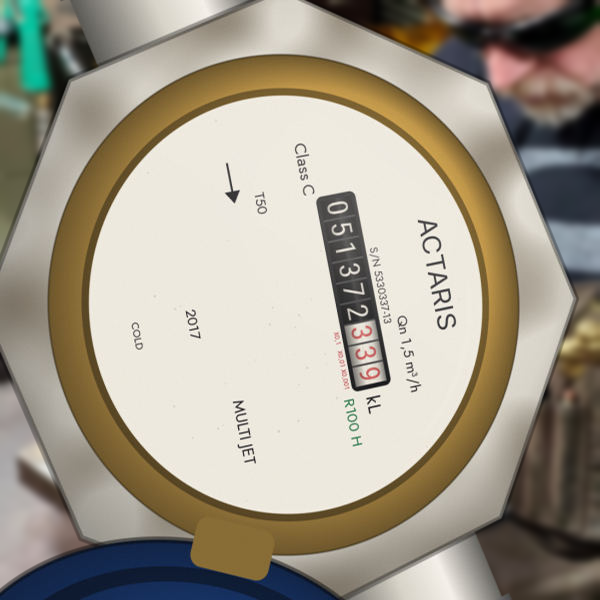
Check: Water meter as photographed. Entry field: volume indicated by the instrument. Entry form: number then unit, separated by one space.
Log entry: 51372.339 kL
